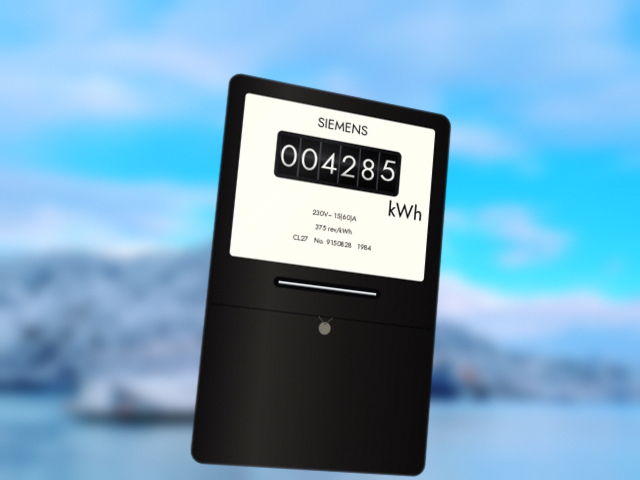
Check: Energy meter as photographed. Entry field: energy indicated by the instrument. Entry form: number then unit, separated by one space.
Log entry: 4285 kWh
